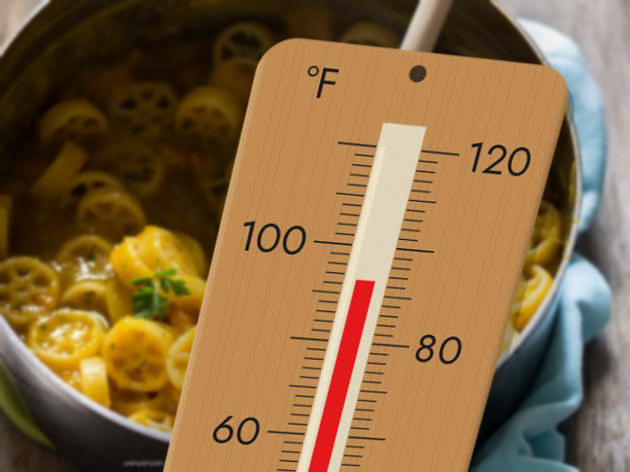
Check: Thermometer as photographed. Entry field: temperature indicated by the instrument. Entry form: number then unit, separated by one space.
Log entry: 93 °F
